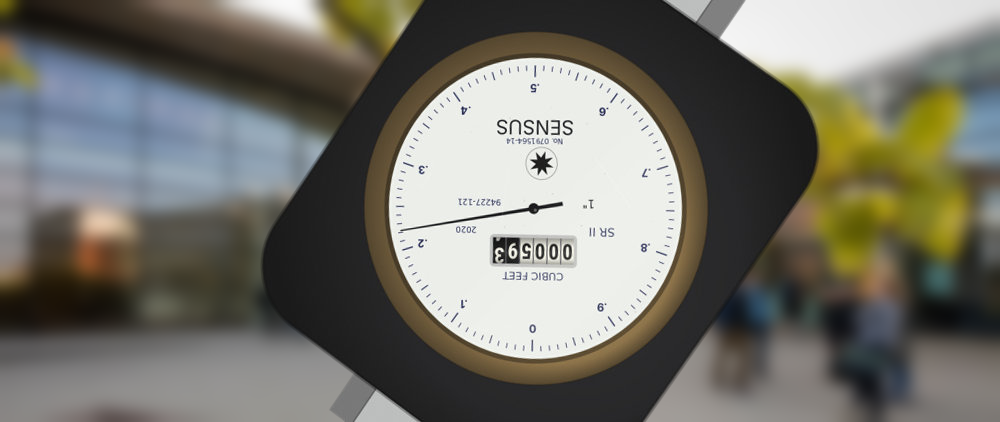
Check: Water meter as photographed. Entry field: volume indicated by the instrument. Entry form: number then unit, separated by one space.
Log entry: 593.22 ft³
